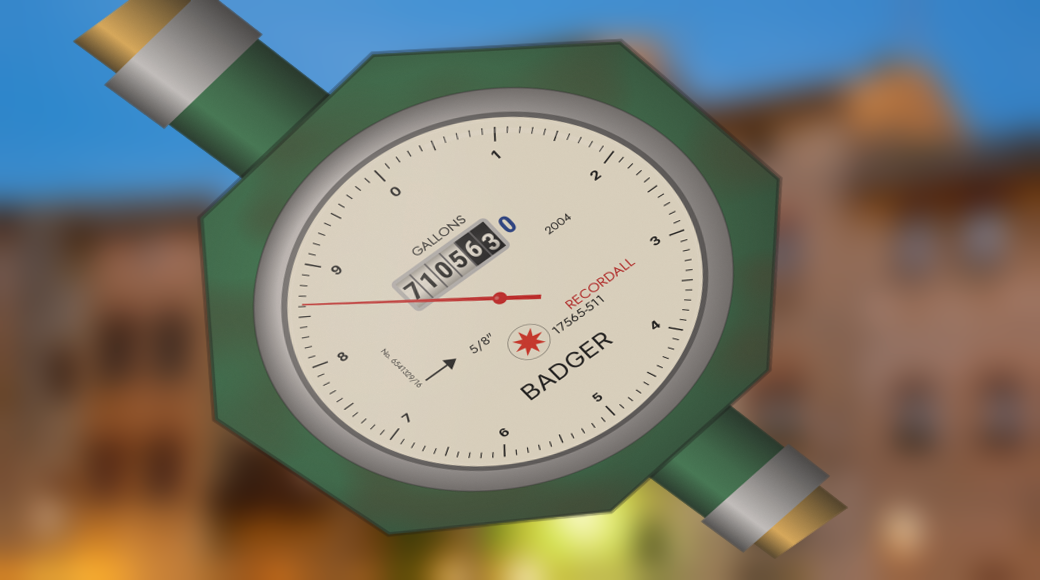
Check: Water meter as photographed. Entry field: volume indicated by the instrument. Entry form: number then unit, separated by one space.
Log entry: 7105628.6 gal
